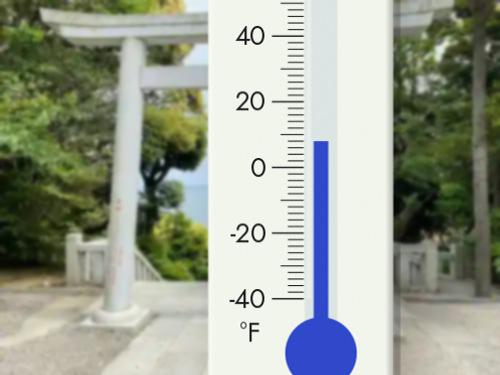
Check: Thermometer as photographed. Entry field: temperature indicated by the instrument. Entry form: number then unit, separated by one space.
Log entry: 8 °F
